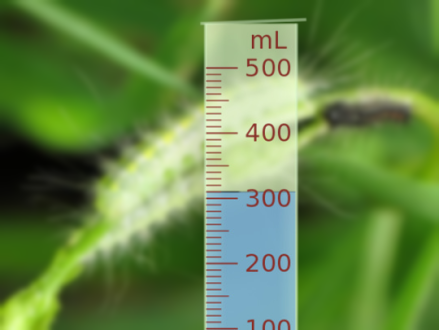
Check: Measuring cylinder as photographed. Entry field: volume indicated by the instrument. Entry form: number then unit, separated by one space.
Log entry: 310 mL
